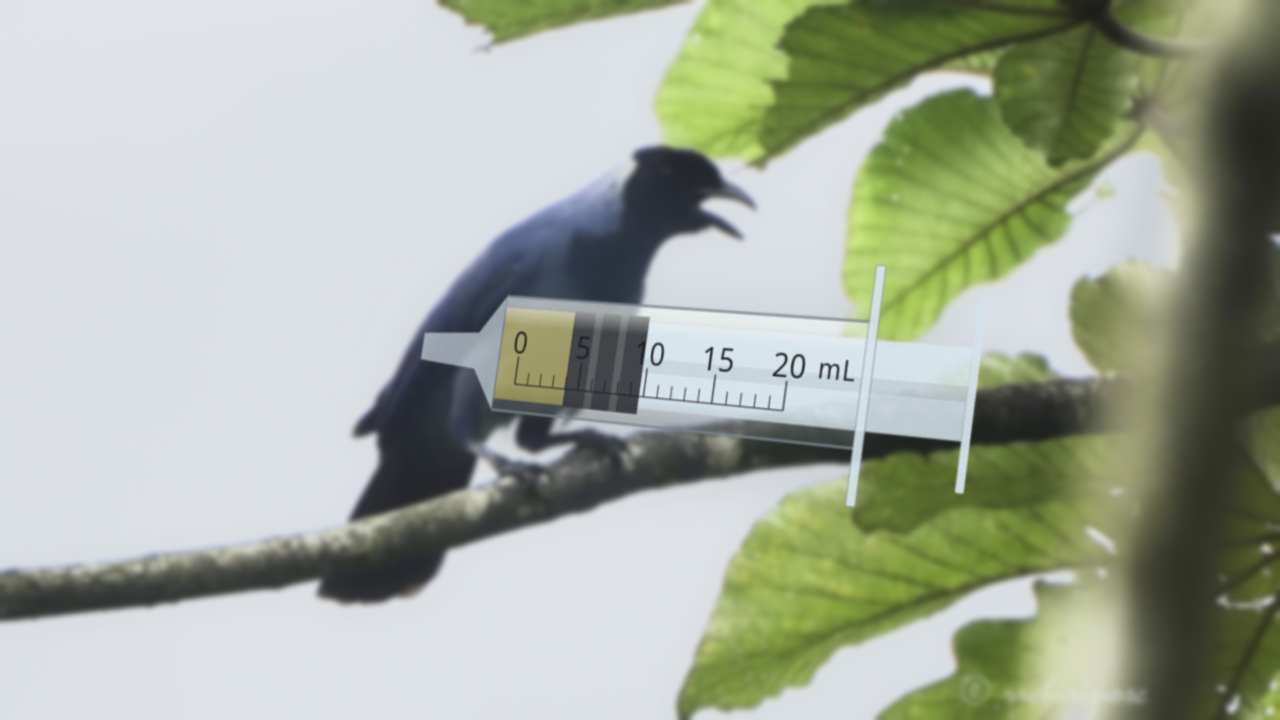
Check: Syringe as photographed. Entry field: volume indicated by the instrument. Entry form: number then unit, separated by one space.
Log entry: 4 mL
